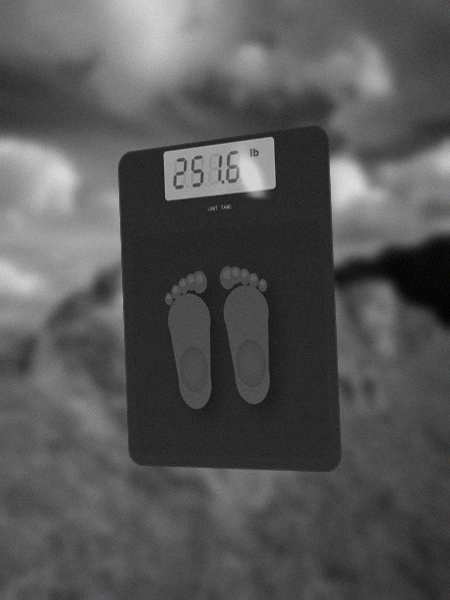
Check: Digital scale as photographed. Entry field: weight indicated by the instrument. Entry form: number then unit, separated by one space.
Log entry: 251.6 lb
